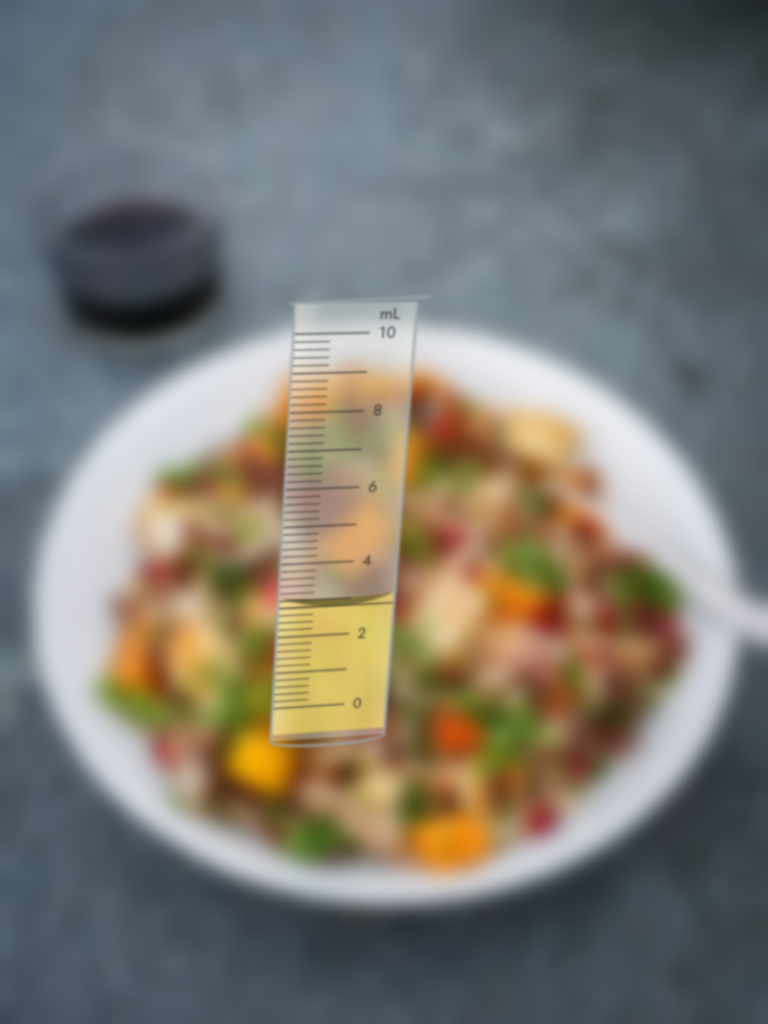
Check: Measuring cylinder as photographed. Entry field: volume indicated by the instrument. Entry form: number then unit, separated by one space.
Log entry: 2.8 mL
